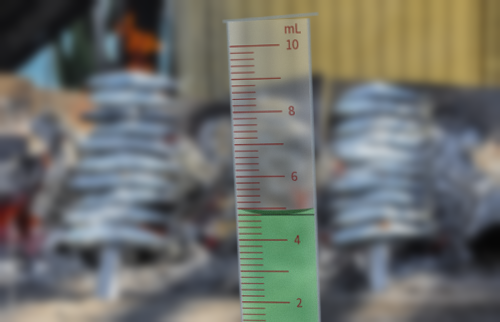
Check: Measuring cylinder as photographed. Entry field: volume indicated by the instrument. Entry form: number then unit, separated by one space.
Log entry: 4.8 mL
